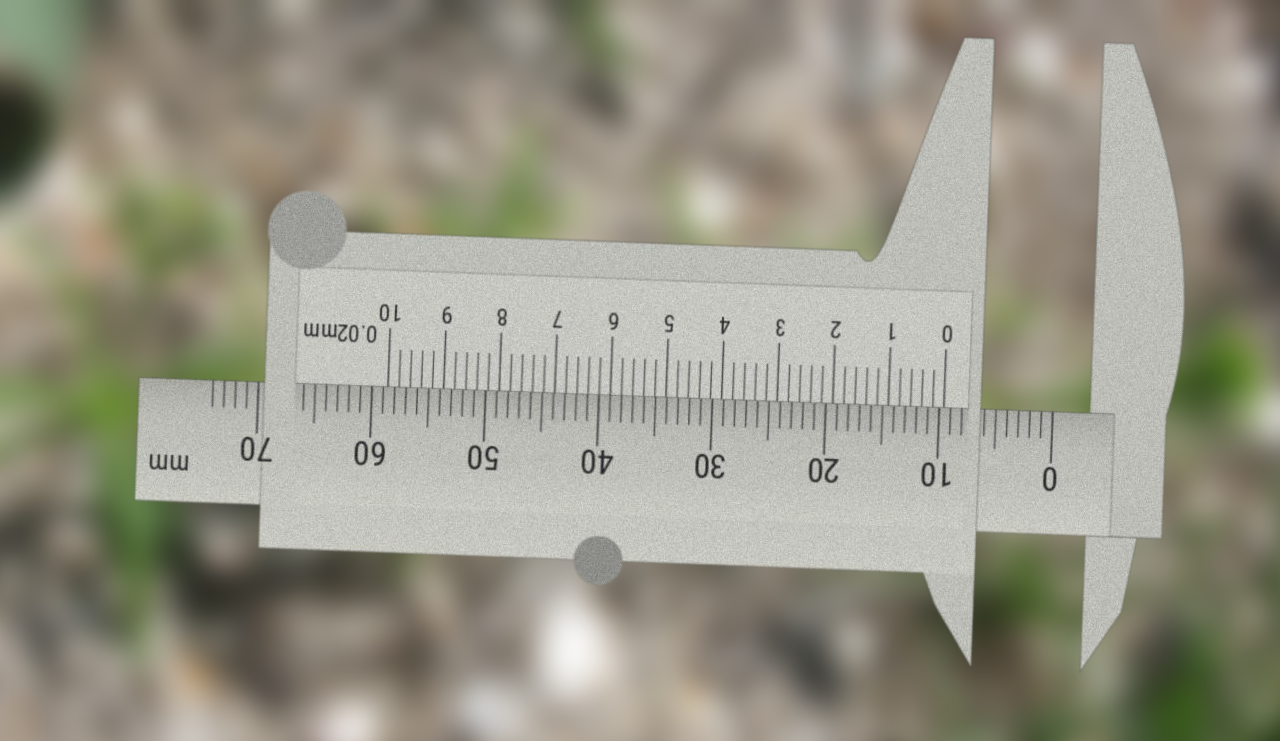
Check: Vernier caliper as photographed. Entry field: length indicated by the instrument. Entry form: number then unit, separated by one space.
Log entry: 9.6 mm
